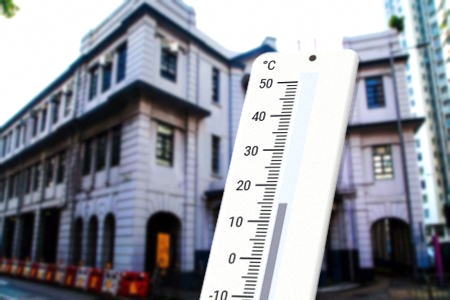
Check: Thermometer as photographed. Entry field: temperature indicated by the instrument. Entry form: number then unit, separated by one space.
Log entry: 15 °C
